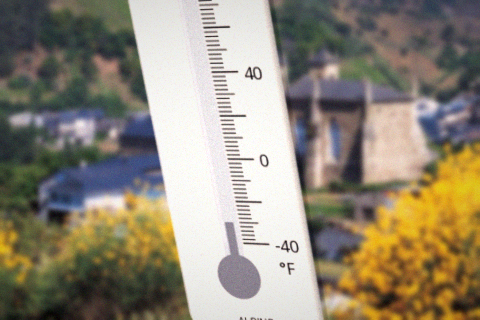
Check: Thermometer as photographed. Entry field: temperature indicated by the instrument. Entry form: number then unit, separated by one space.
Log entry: -30 °F
